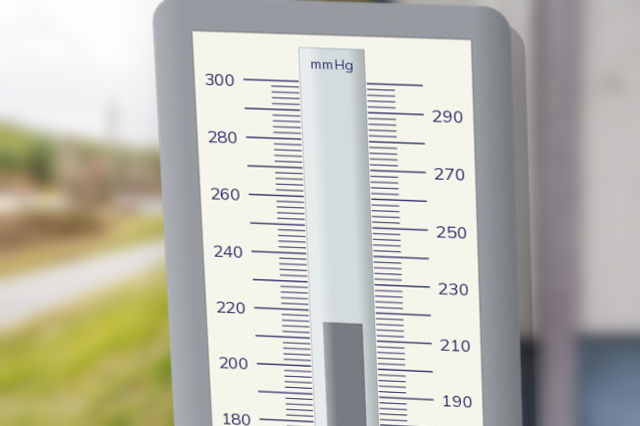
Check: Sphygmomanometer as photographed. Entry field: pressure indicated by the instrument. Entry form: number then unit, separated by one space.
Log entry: 216 mmHg
